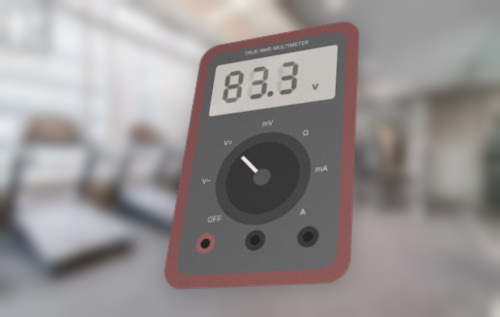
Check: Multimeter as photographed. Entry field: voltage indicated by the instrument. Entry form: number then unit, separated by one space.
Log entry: 83.3 V
